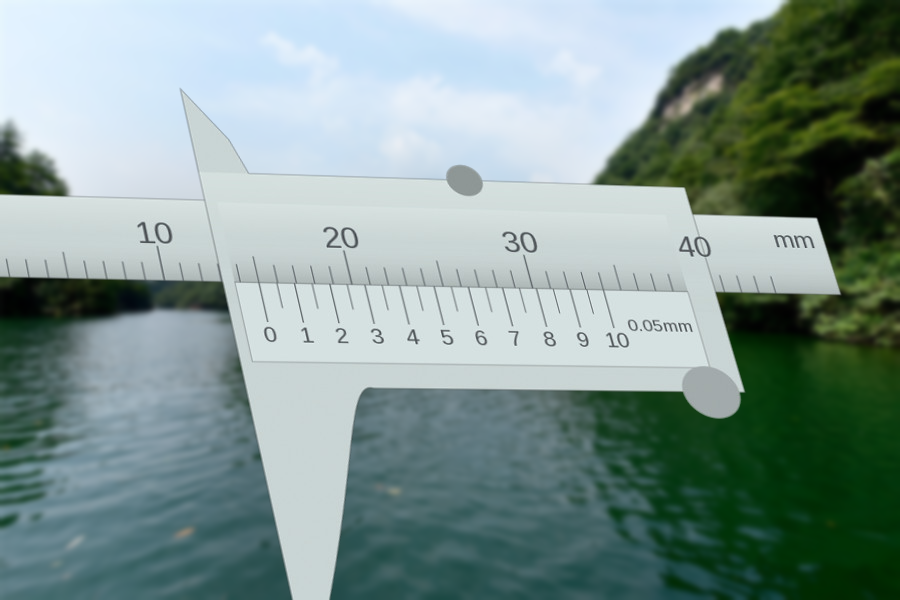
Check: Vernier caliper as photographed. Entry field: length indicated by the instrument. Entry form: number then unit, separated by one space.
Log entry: 15.0 mm
